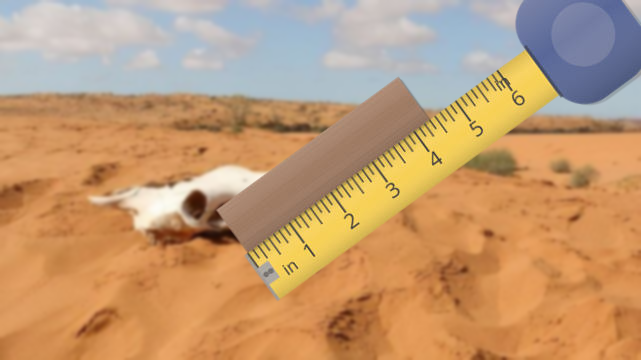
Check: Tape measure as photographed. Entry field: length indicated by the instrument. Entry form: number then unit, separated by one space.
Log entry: 4.375 in
